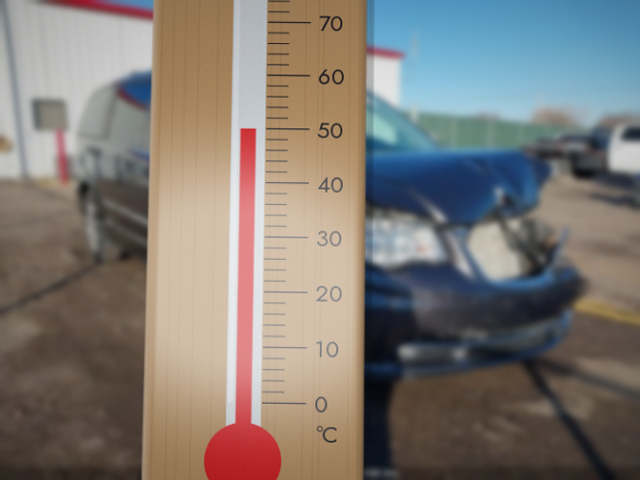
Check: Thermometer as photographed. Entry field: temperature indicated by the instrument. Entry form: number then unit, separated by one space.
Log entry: 50 °C
